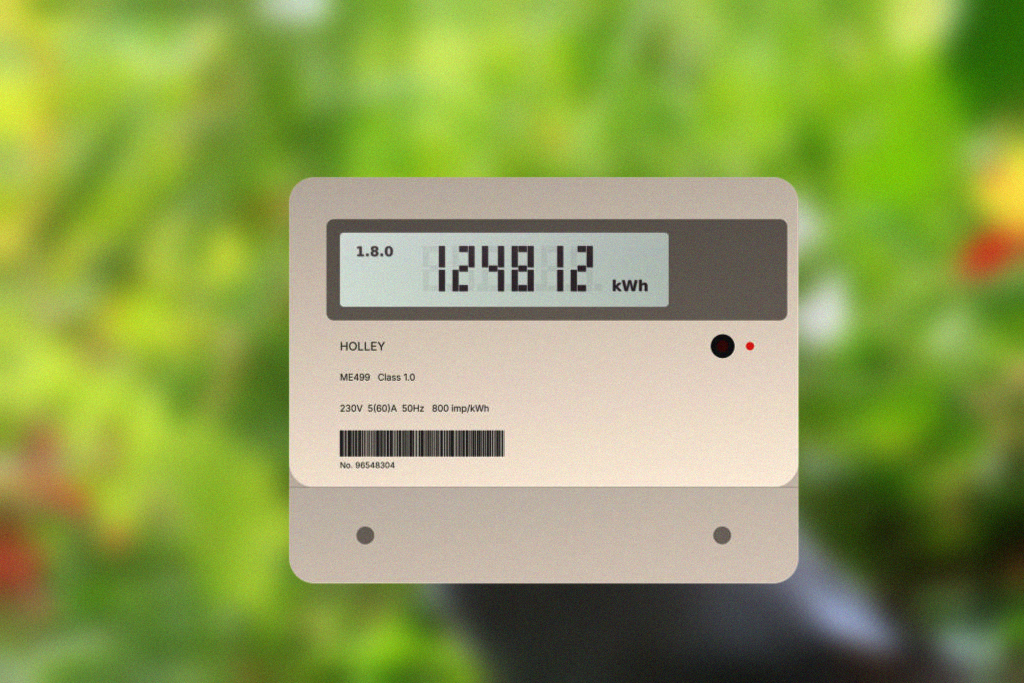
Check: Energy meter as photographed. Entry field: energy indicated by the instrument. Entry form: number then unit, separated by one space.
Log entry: 124812 kWh
